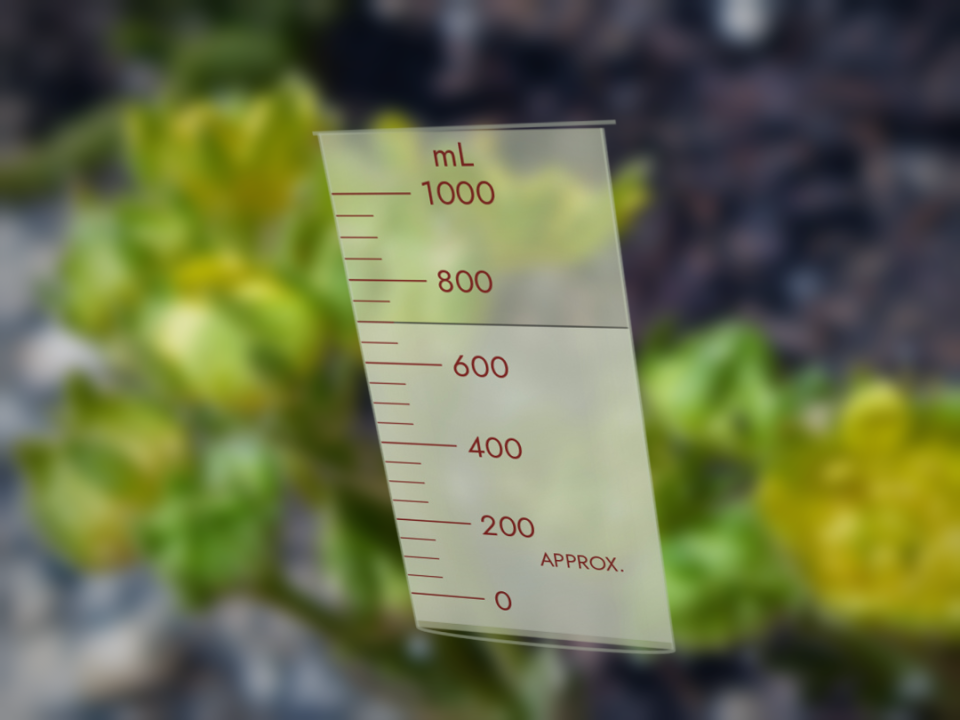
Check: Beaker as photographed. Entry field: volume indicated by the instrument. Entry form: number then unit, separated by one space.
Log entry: 700 mL
